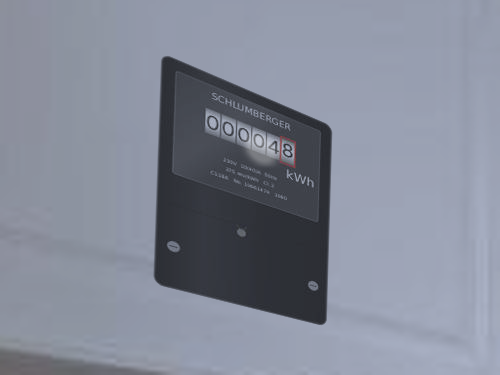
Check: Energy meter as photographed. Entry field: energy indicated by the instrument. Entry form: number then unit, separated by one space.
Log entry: 4.8 kWh
